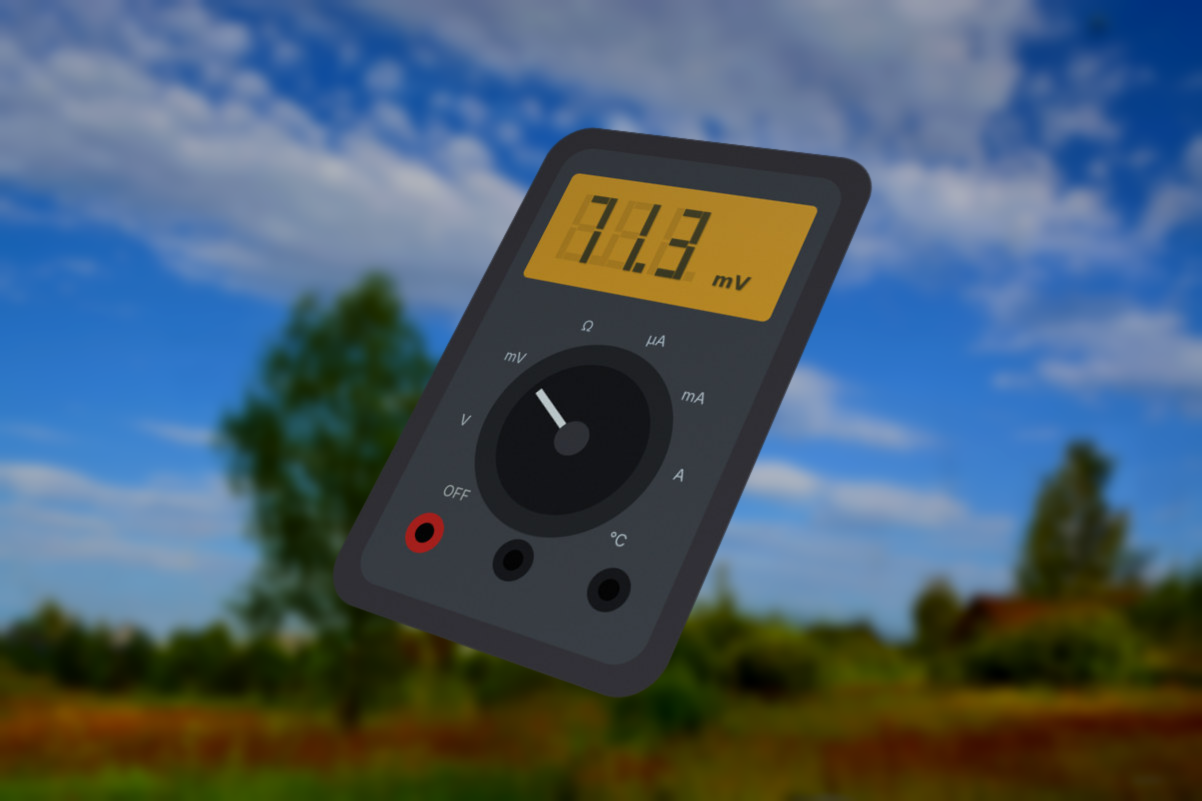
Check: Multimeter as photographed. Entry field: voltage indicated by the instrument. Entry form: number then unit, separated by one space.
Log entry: 71.3 mV
